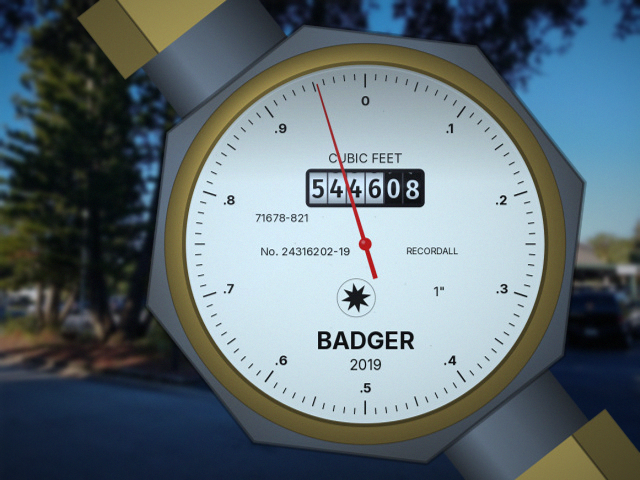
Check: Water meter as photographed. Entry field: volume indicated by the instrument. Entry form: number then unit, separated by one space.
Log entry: 544607.95 ft³
